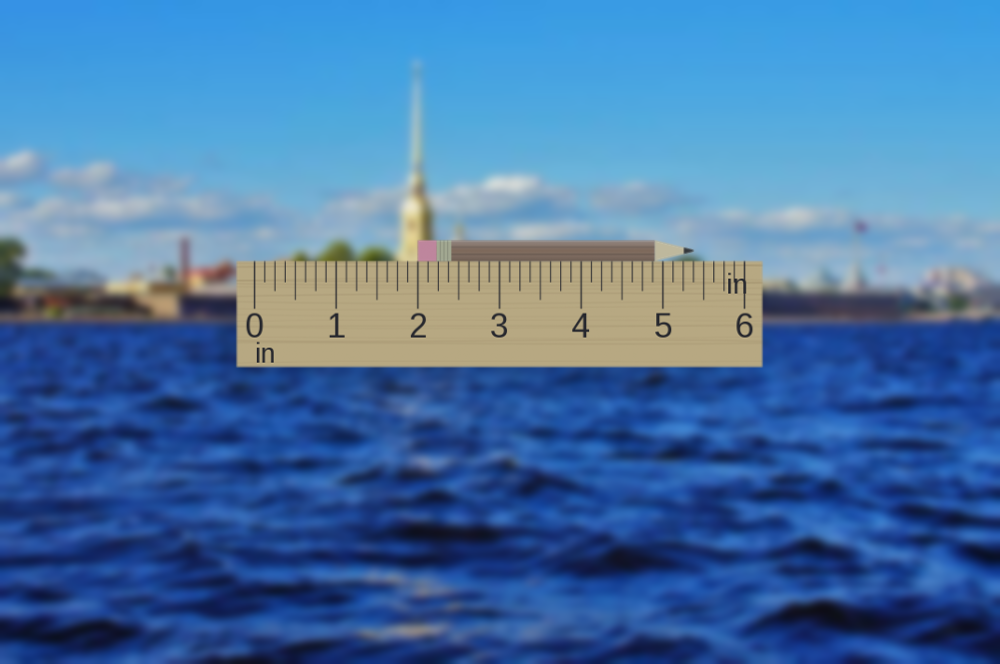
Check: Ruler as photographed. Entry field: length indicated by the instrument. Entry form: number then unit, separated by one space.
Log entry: 3.375 in
